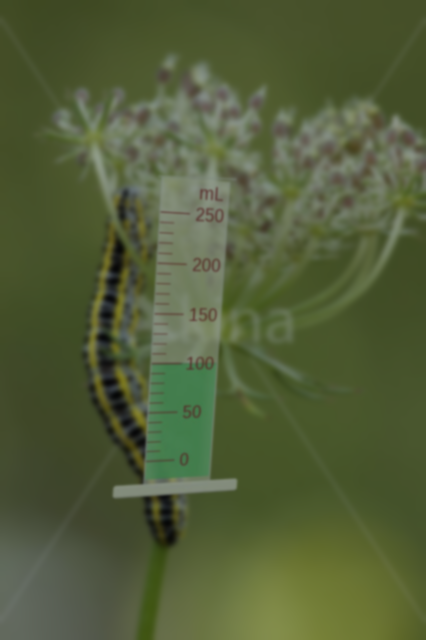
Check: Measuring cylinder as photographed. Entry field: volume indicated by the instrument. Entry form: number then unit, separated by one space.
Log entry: 100 mL
